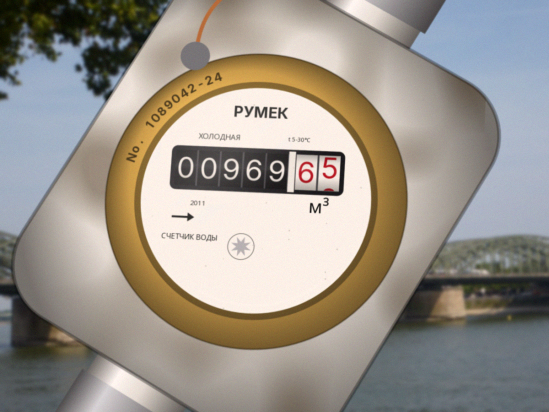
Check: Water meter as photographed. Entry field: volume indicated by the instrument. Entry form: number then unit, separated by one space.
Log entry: 969.65 m³
